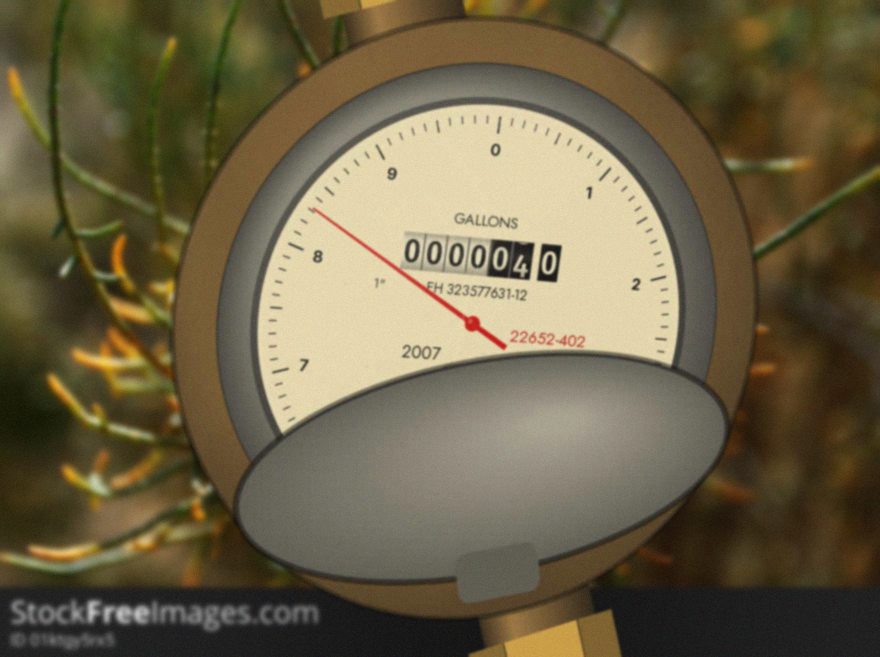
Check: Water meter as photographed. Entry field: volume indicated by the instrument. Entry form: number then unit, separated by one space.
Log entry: 38.3 gal
